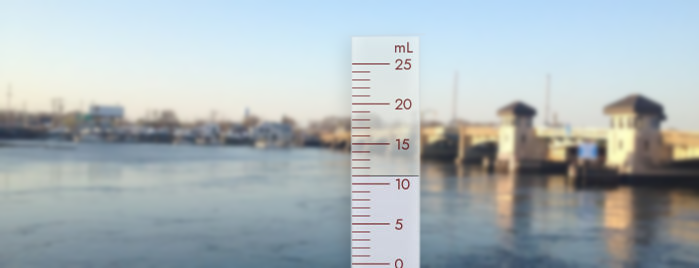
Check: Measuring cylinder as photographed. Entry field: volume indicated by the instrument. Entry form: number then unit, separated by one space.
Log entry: 11 mL
